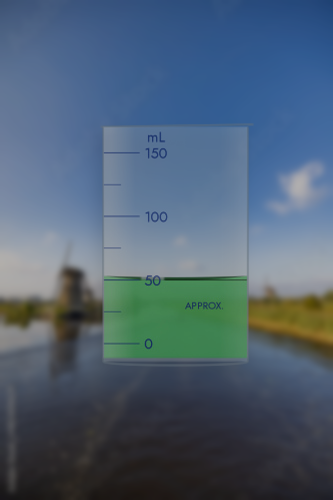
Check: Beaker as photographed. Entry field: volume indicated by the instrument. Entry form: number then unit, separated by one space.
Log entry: 50 mL
